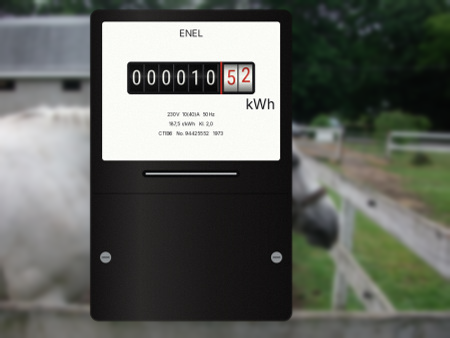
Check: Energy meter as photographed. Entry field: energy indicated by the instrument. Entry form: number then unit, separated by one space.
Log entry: 10.52 kWh
